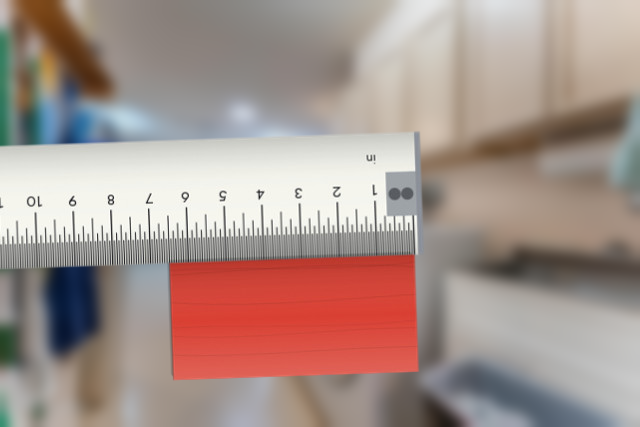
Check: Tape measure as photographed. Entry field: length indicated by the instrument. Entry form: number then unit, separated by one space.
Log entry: 6.5 in
